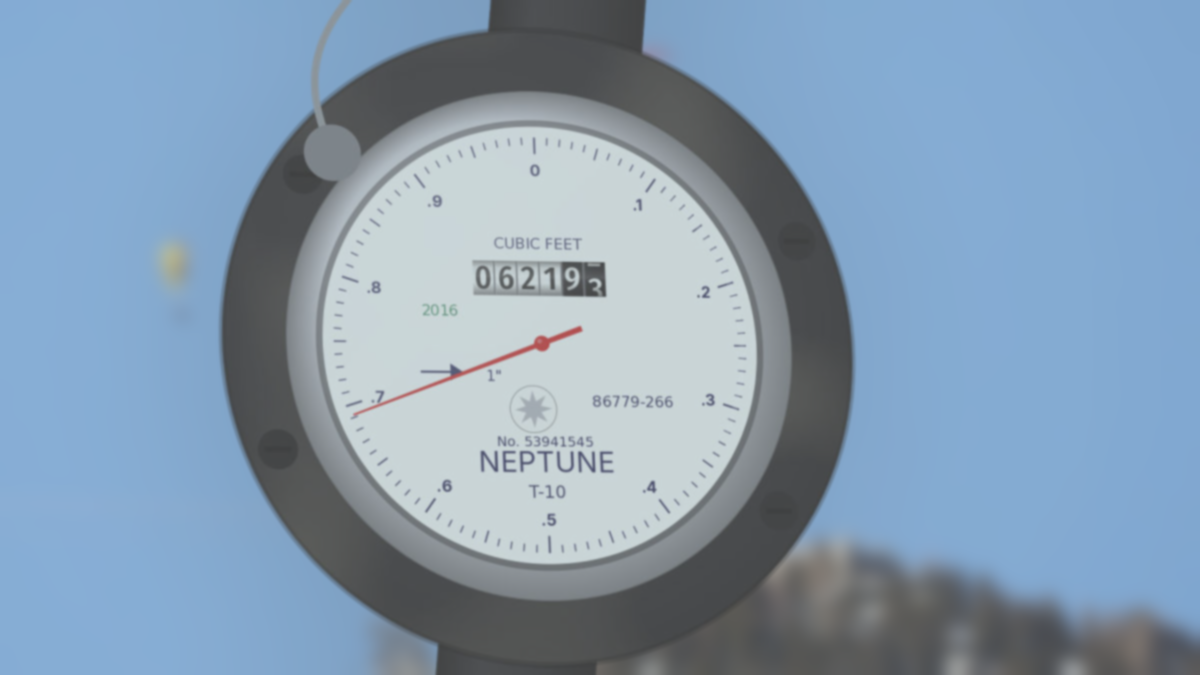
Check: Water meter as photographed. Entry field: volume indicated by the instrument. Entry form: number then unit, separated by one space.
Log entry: 62192.69 ft³
